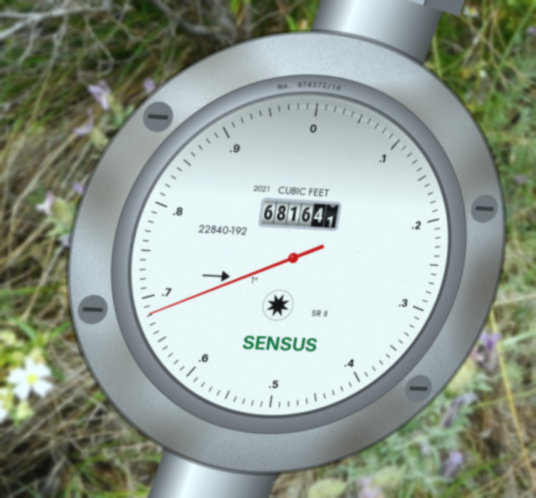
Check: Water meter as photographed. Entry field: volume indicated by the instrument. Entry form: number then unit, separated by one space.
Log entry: 681640.68 ft³
